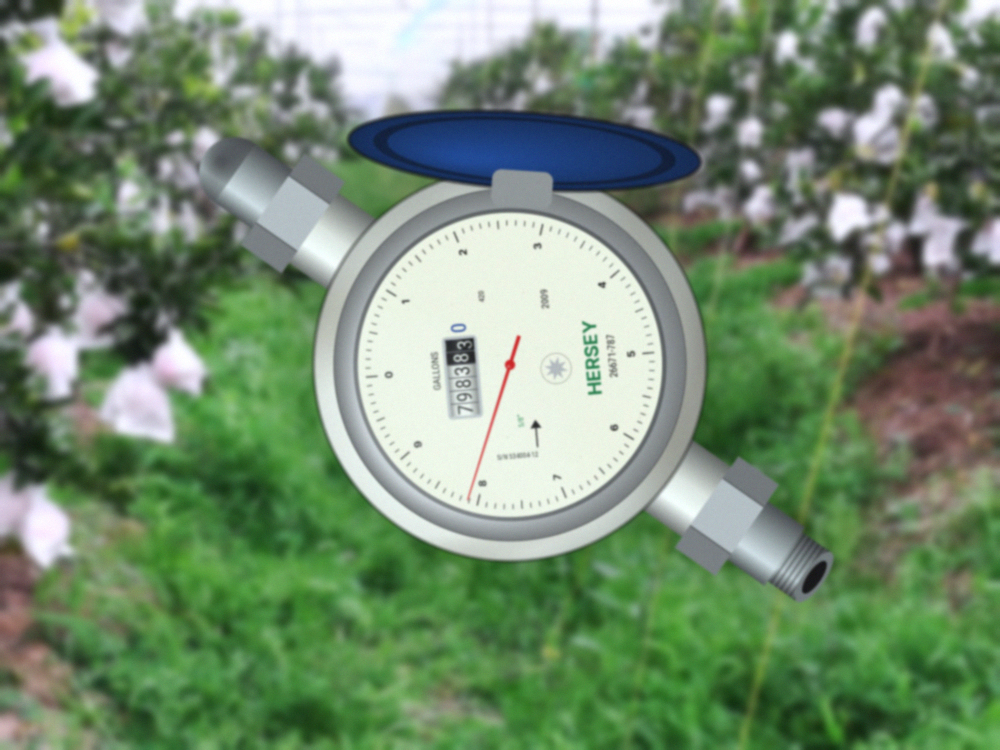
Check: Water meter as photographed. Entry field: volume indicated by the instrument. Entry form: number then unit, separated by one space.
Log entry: 7983828.1 gal
